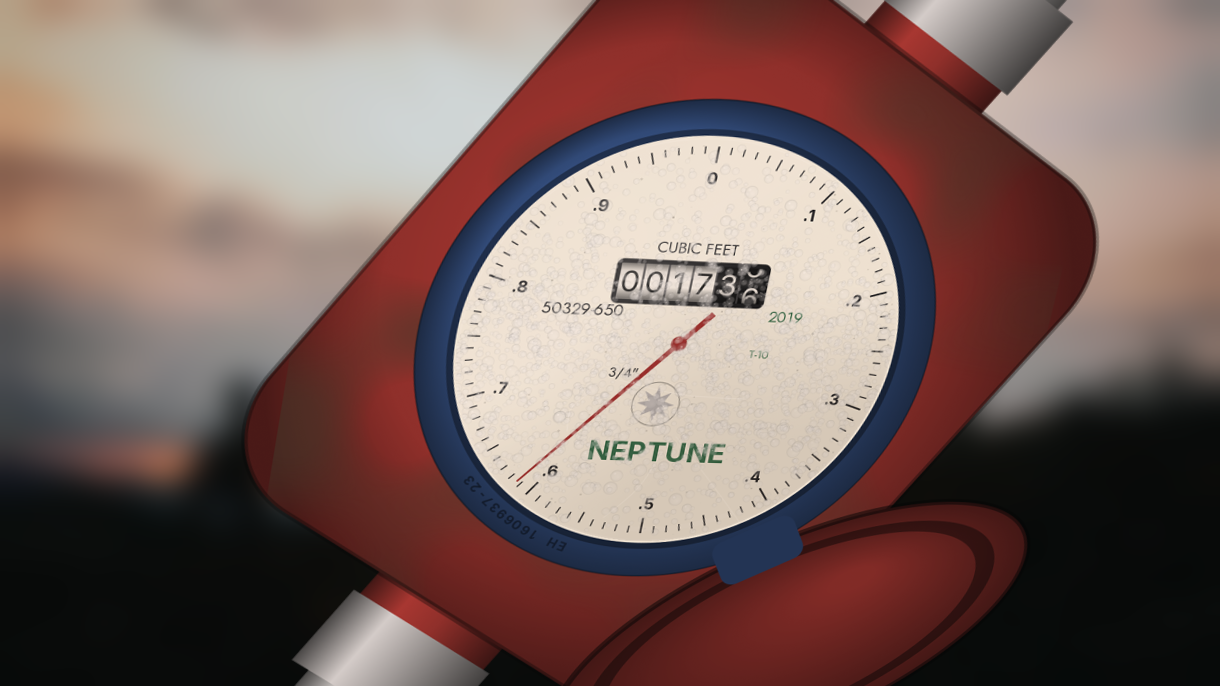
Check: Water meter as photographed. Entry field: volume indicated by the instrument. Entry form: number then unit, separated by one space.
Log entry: 1735.61 ft³
